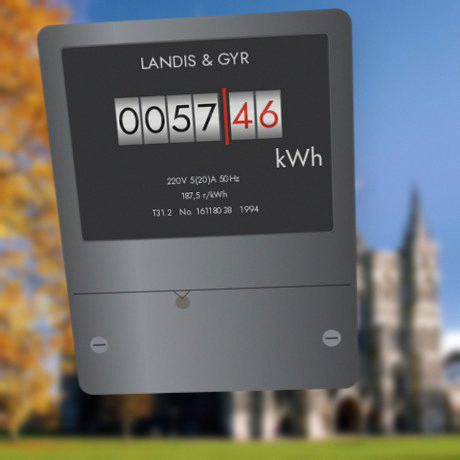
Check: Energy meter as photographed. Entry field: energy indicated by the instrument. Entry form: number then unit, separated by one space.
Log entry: 57.46 kWh
